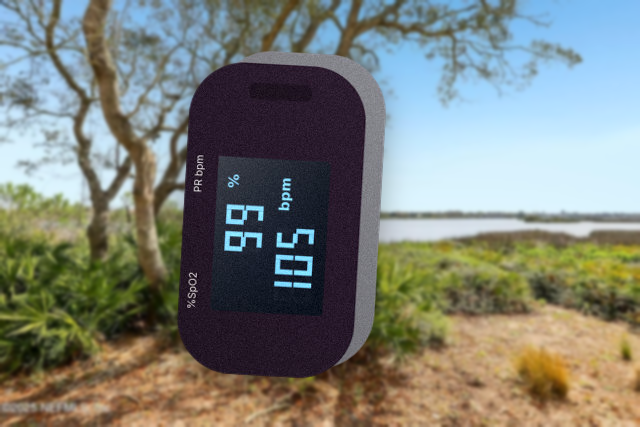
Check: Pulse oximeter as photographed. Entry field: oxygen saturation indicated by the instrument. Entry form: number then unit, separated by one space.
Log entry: 99 %
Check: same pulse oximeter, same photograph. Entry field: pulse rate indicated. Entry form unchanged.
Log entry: 105 bpm
